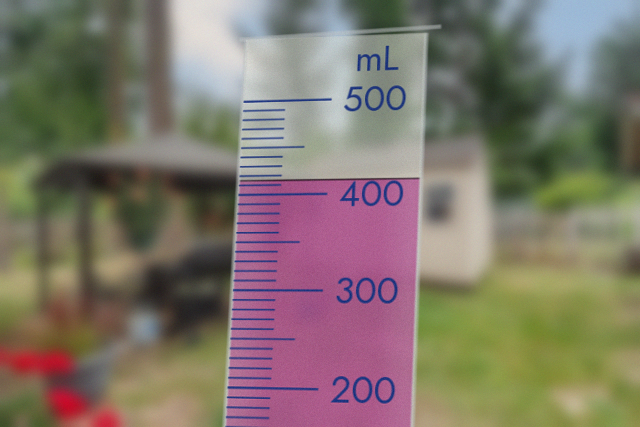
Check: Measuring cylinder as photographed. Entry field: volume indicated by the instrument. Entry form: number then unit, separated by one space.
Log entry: 415 mL
